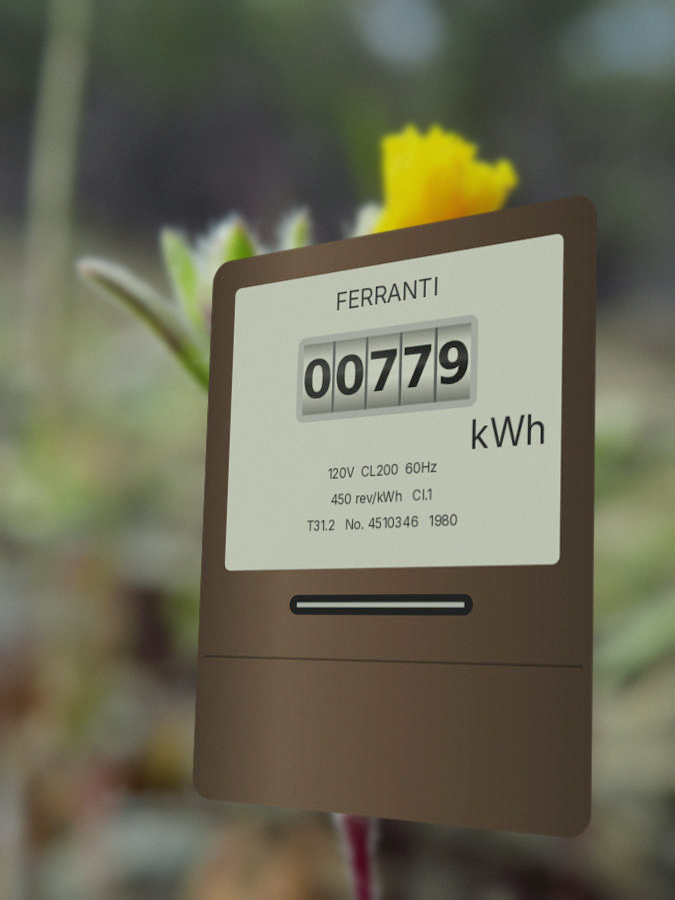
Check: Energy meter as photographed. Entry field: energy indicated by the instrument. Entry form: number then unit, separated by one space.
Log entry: 779 kWh
